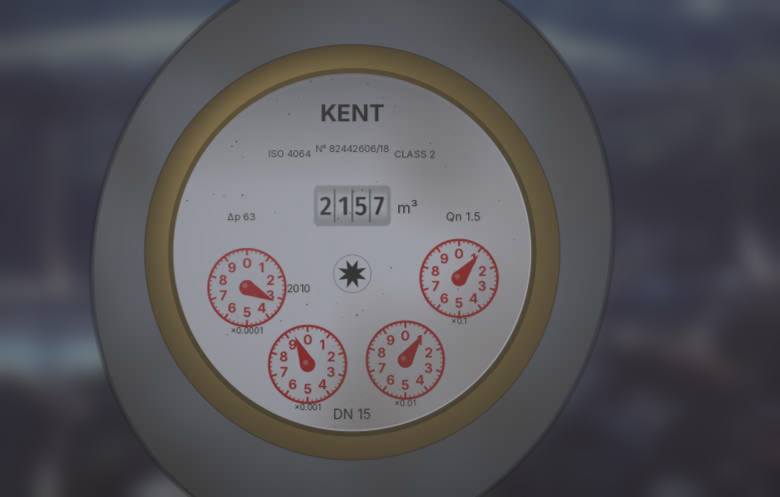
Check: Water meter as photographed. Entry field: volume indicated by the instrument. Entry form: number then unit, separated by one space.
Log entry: 2157.1093 m³
